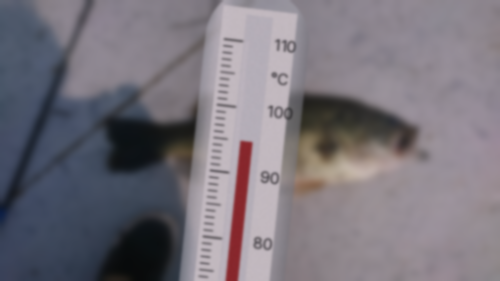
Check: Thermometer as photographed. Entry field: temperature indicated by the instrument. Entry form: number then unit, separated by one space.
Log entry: 95 °C
